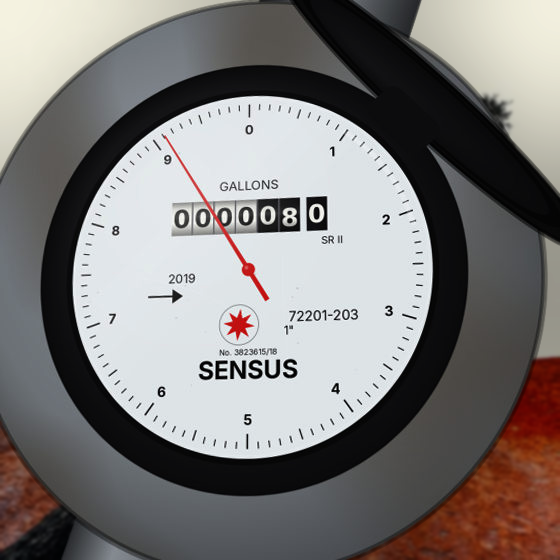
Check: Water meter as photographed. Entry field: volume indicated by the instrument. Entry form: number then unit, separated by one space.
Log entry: 79.1 gal
